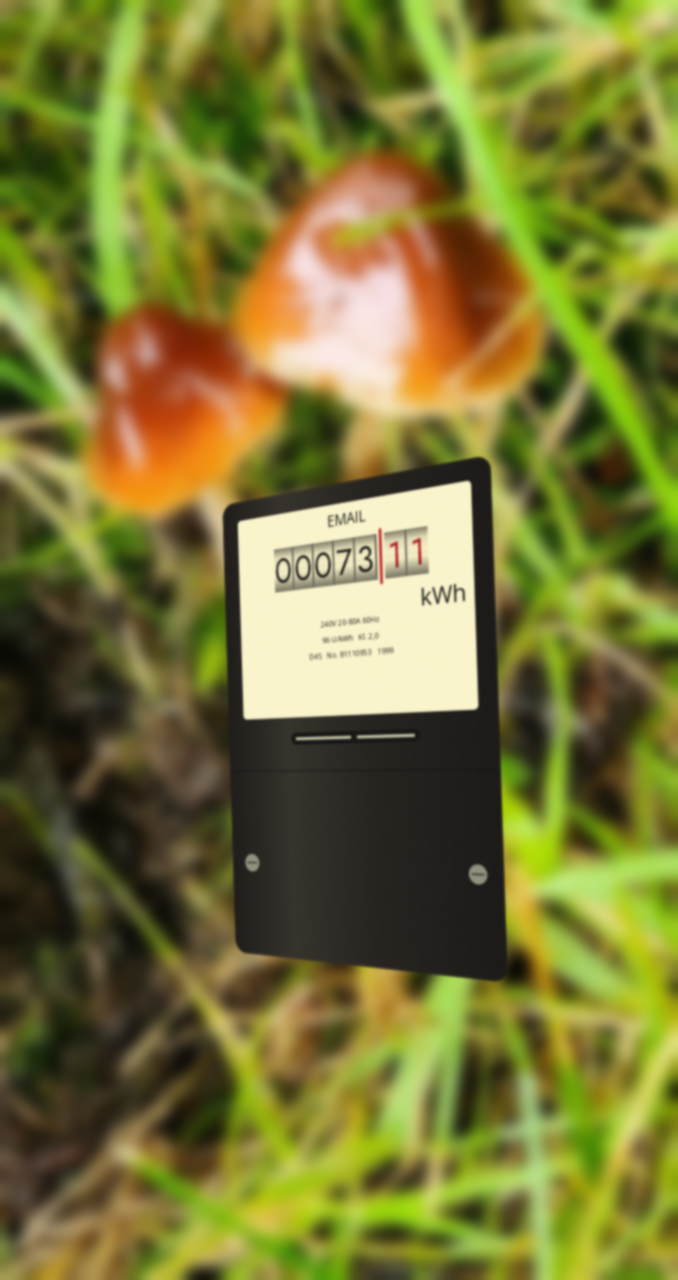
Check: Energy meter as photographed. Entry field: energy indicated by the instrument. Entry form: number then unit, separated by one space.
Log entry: 73.11 kWh
